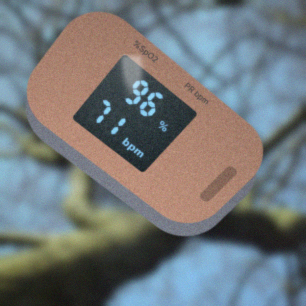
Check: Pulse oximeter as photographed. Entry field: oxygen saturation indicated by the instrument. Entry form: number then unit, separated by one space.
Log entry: 96 %
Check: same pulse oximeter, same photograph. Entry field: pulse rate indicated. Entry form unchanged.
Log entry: 71 bpm
